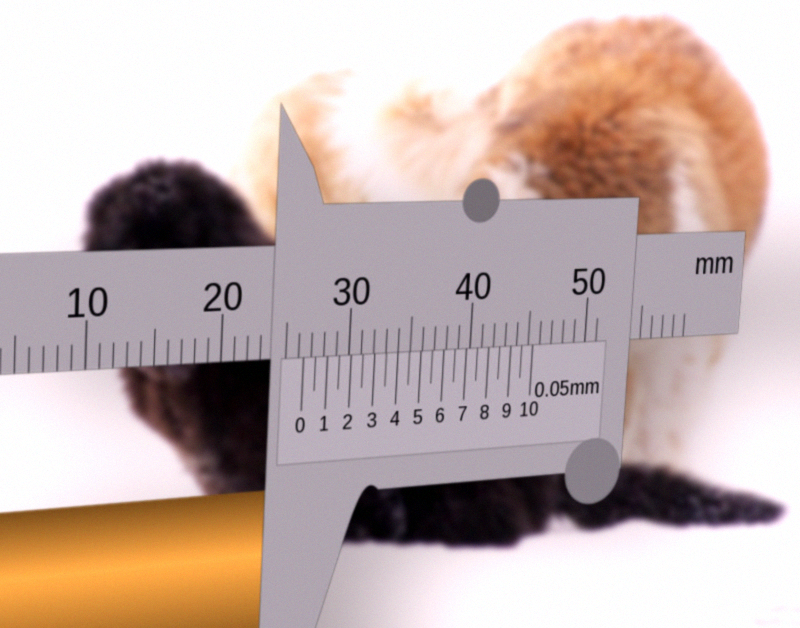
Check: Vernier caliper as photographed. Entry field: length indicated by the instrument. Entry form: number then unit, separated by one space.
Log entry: 26.4 mm
